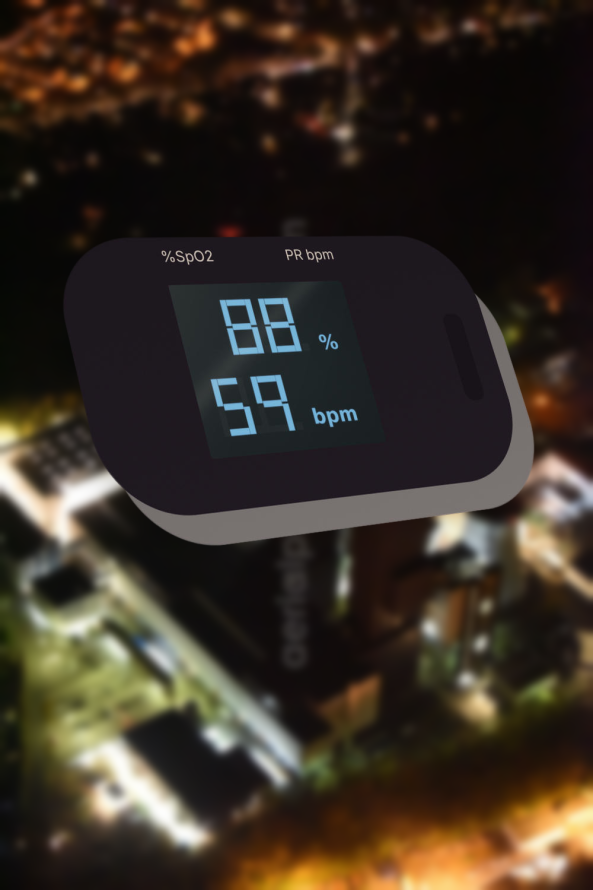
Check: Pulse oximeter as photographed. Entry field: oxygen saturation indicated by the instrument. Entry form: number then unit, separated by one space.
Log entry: 88 %
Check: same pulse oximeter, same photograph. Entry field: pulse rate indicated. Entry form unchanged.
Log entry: 59 bpm
